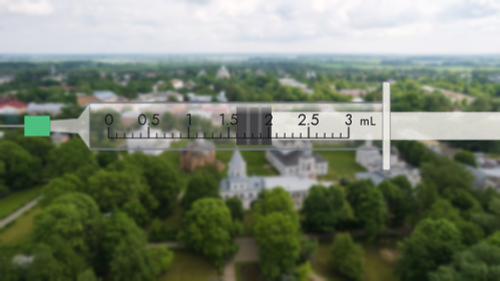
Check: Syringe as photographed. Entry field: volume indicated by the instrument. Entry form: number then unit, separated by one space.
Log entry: 1.6 mL
